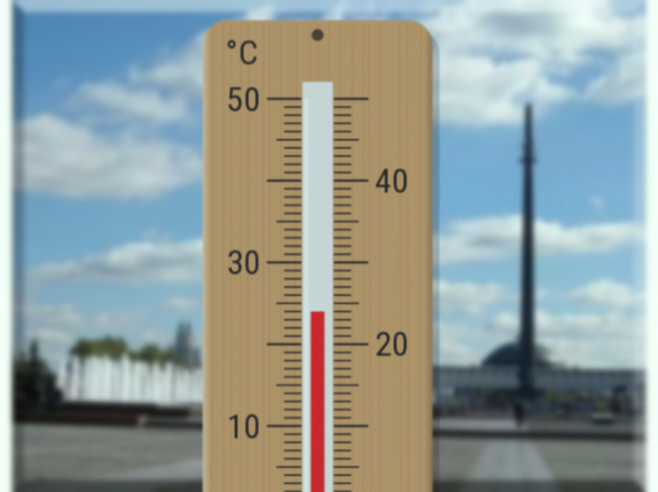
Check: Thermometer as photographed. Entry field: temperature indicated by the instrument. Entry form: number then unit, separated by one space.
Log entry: 24 °C
